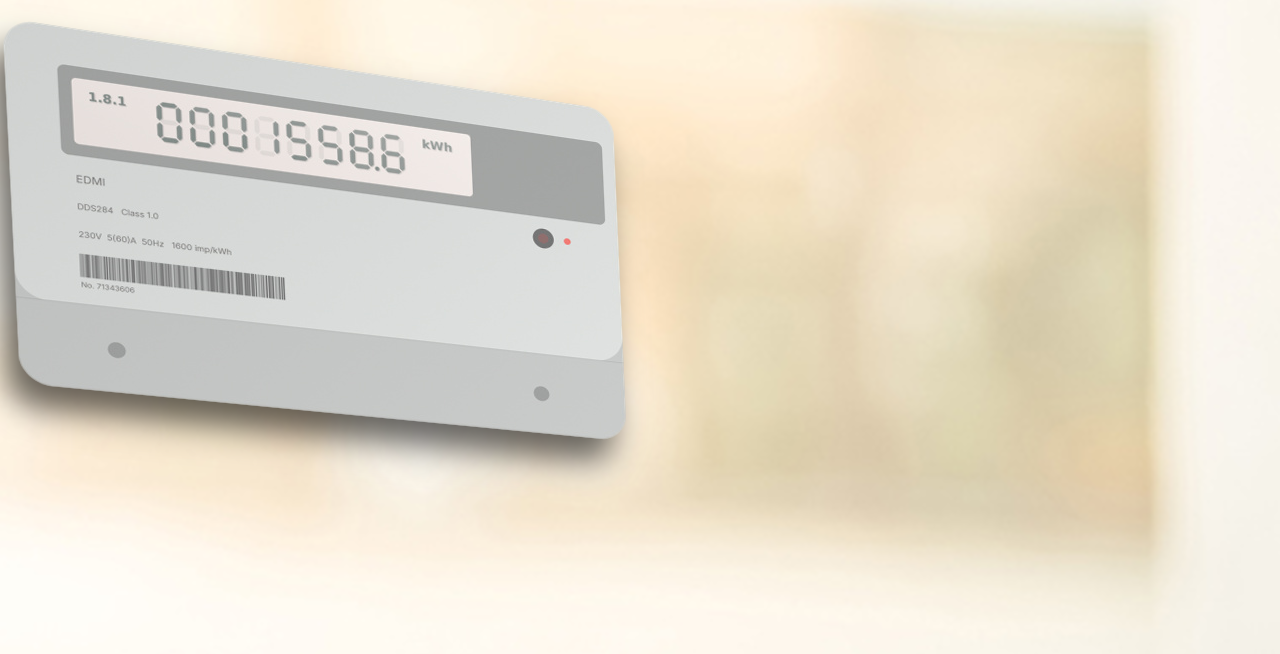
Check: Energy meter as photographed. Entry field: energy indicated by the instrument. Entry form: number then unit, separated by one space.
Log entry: 1558.6 kWh
